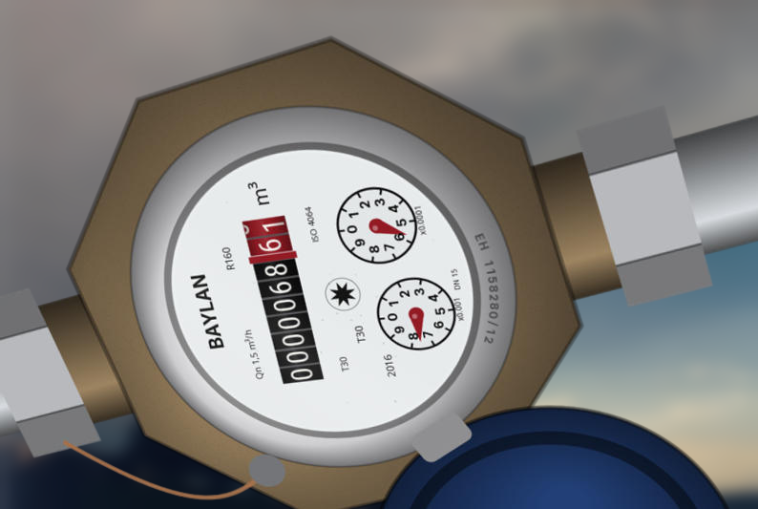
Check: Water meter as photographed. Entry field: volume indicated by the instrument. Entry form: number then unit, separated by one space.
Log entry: 68.6075 m³
